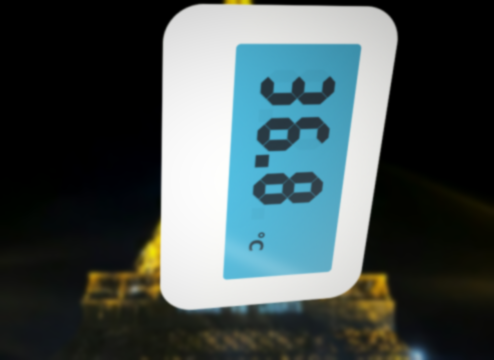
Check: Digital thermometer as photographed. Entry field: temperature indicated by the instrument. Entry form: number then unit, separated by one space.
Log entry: 36.8 °C
